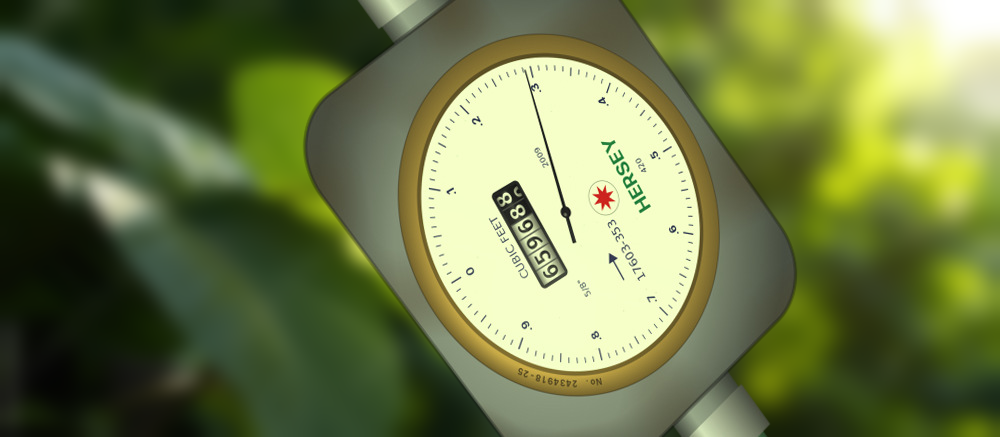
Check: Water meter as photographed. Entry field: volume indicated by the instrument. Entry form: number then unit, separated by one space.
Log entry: 659688.29 ft³
